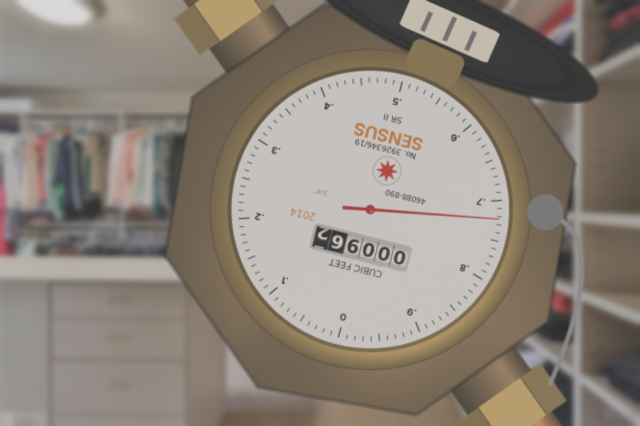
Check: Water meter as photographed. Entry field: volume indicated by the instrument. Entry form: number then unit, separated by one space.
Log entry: 961.72 ft³
